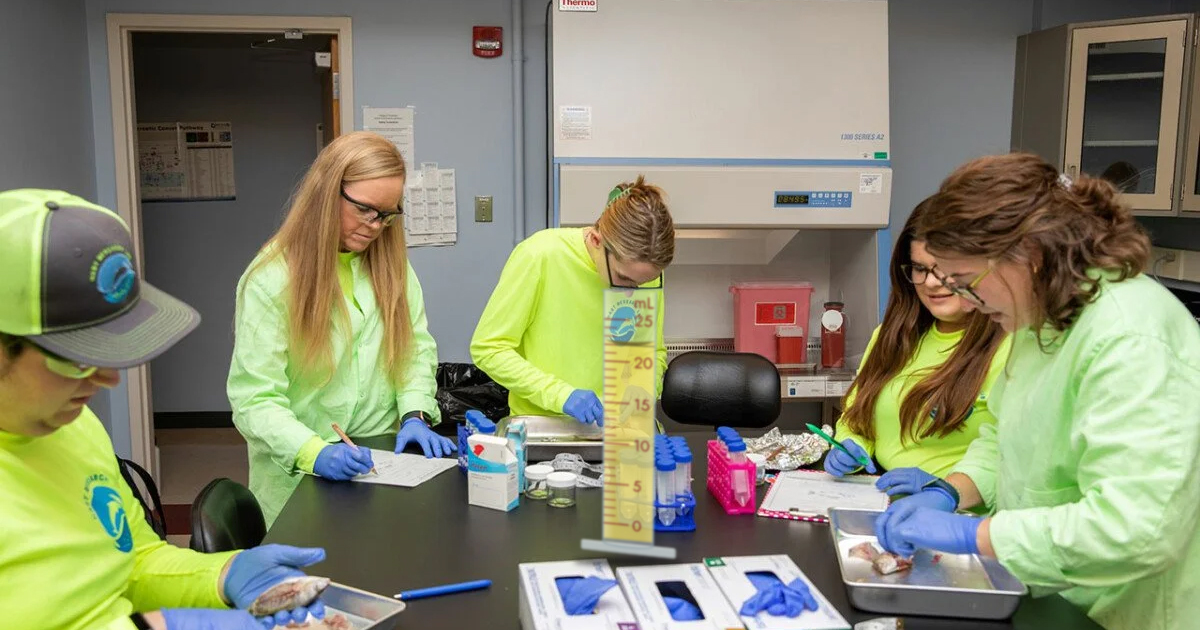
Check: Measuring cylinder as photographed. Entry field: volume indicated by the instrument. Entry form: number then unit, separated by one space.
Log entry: 22 mL
